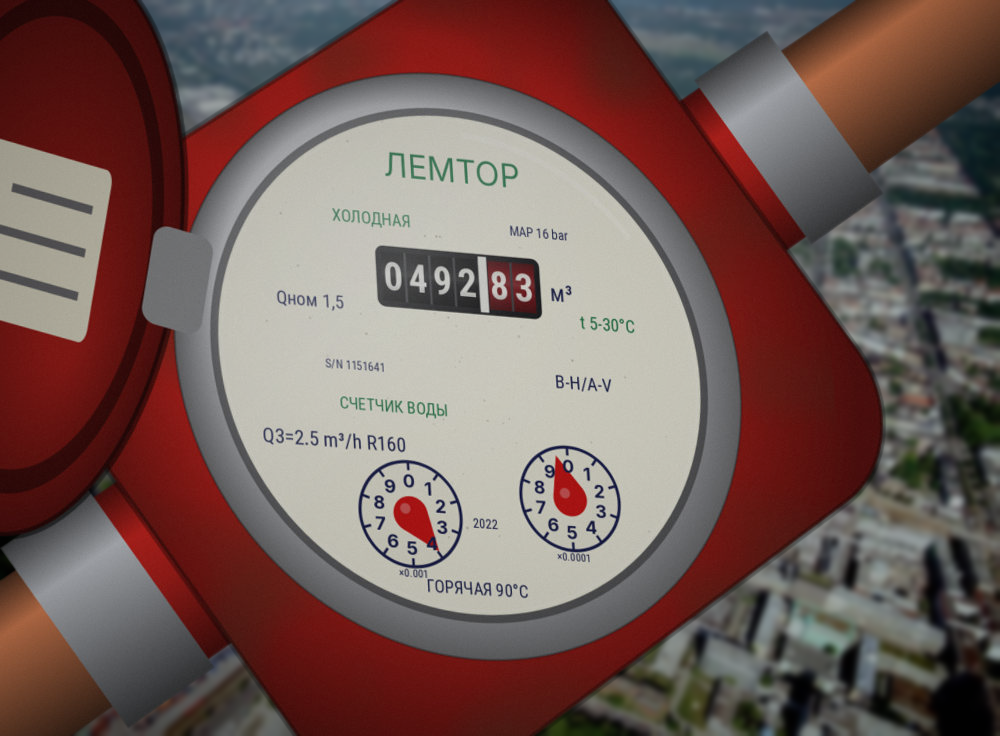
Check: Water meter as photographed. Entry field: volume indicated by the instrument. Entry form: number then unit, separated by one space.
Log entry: 492.8339 m³
